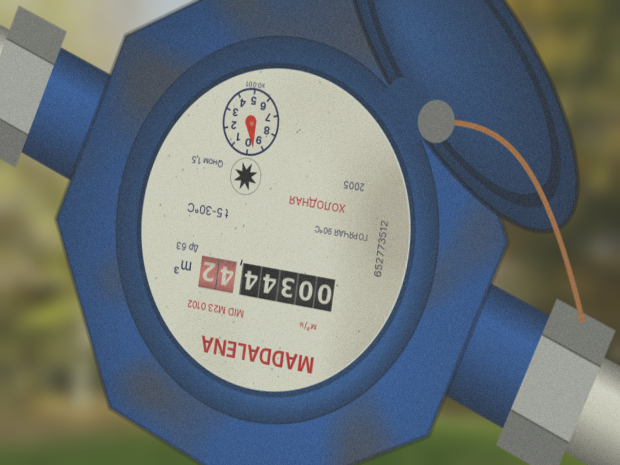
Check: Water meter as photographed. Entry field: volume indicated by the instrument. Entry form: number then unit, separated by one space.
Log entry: 344.419 m³
